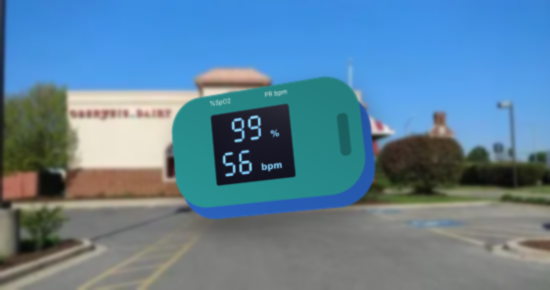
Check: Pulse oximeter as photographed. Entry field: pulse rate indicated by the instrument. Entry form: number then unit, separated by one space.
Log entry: 56 bpm
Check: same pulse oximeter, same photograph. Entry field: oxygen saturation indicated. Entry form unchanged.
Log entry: 99 %
